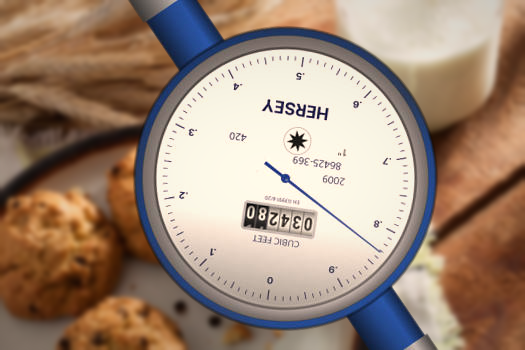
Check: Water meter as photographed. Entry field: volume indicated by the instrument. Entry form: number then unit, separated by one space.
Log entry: 34279.83 ft³
